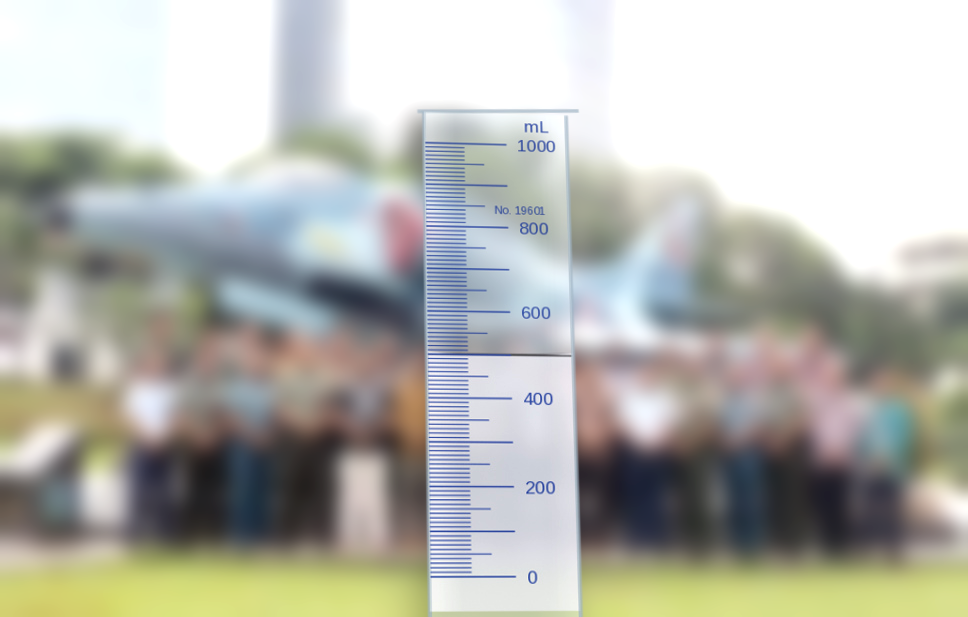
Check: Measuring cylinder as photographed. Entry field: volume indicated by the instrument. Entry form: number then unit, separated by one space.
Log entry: 500 mL
